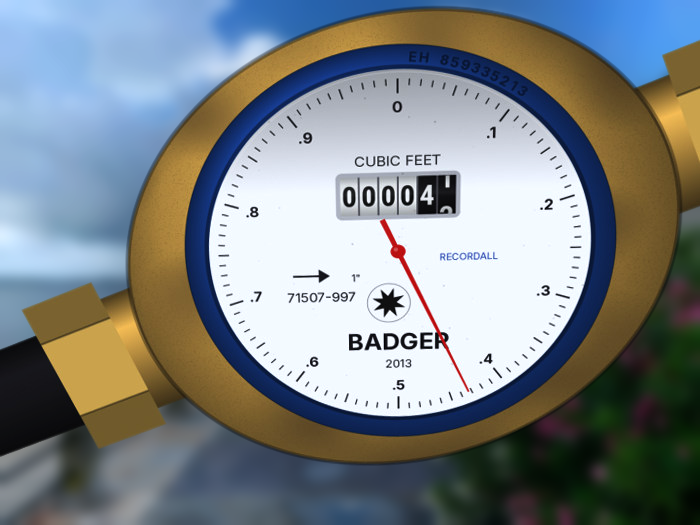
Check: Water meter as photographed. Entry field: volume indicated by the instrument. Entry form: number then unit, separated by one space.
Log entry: 41.43 ft³
